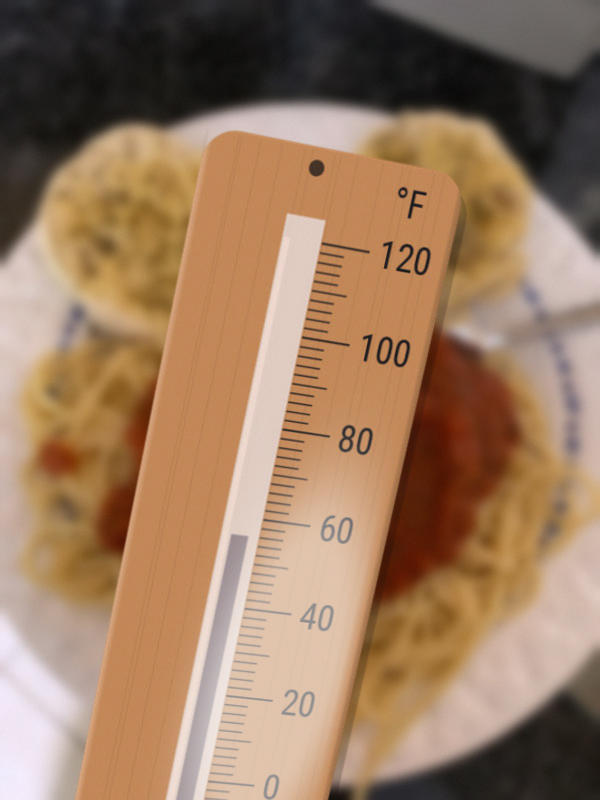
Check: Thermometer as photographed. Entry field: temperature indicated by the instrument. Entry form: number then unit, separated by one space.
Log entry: 56 °F
